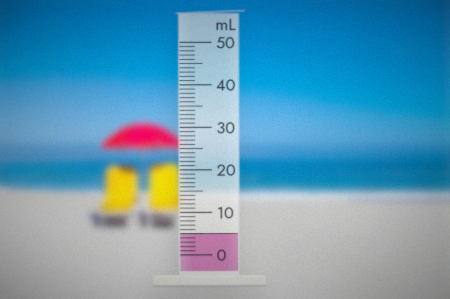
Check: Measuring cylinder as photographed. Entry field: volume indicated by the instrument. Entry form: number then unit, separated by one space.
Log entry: 5 mL
